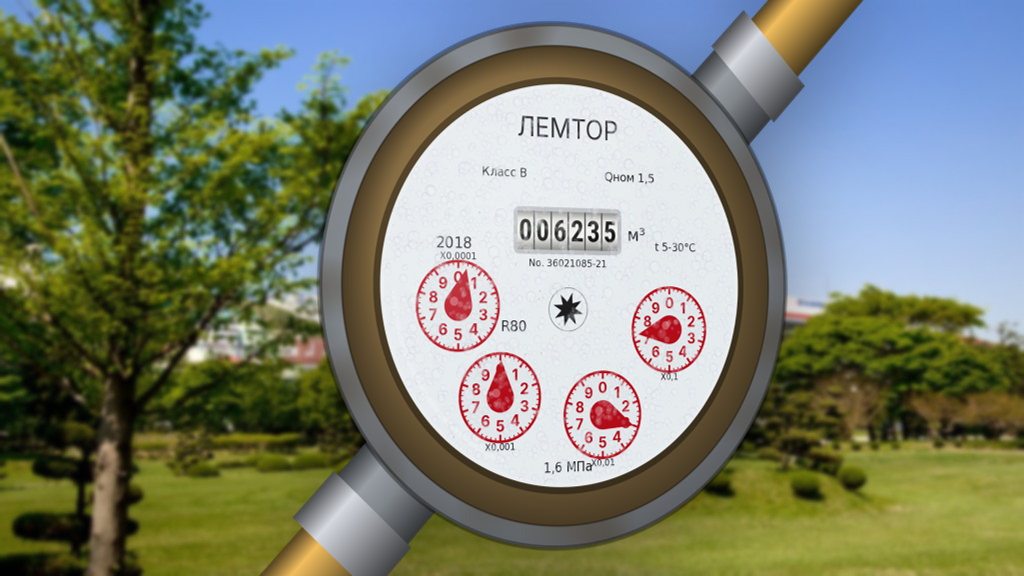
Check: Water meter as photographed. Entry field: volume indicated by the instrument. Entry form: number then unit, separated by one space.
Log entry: 6235.7300 m³
